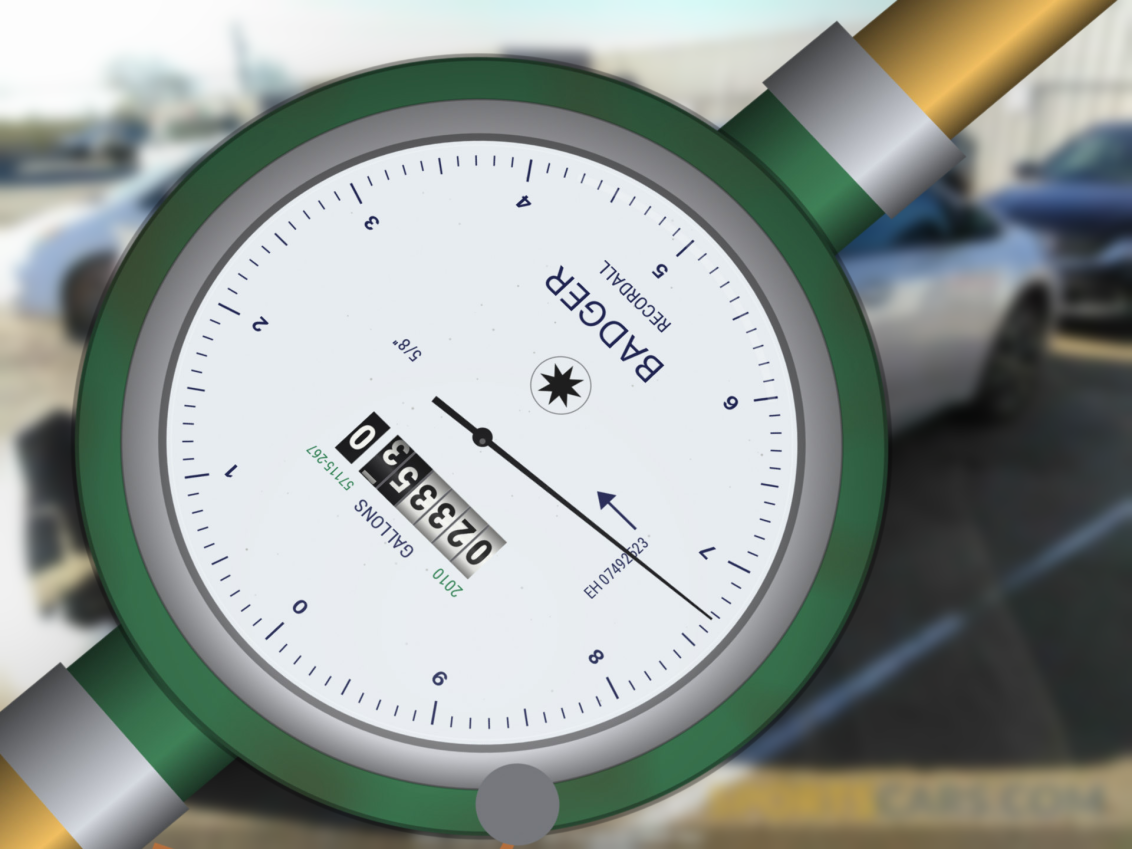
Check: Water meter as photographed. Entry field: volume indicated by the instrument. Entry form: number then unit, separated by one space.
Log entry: 233527.3 gal
